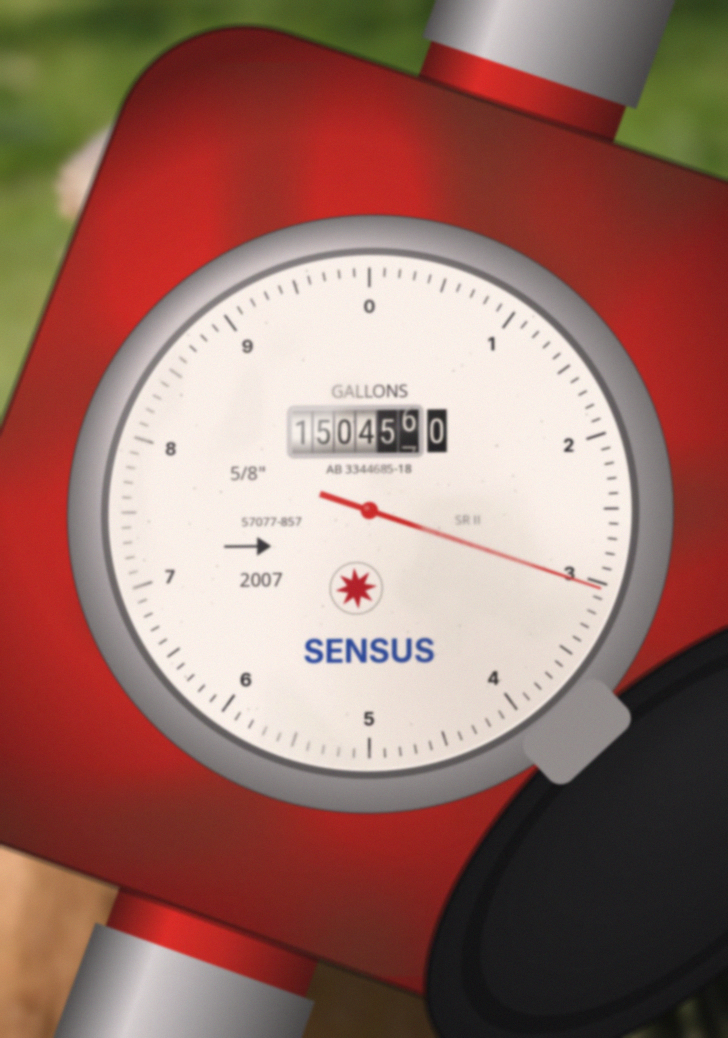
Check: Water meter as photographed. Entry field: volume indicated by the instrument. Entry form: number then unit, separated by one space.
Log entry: 1504563.0 gal
